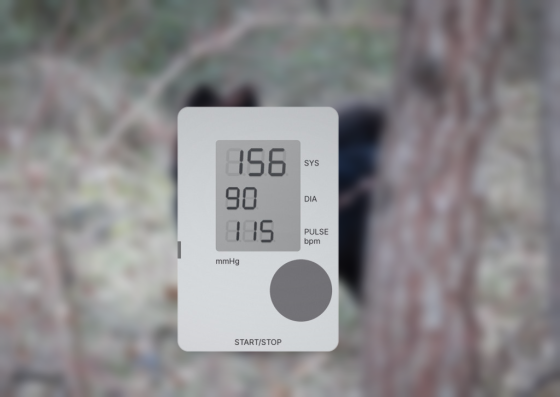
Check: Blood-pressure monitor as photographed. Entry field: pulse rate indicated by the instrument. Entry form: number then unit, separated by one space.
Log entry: 115 bpm
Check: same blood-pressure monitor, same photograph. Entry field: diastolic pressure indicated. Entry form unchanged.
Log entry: 90 mmHg
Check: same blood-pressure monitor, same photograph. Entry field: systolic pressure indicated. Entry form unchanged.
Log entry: 156 mmHg
